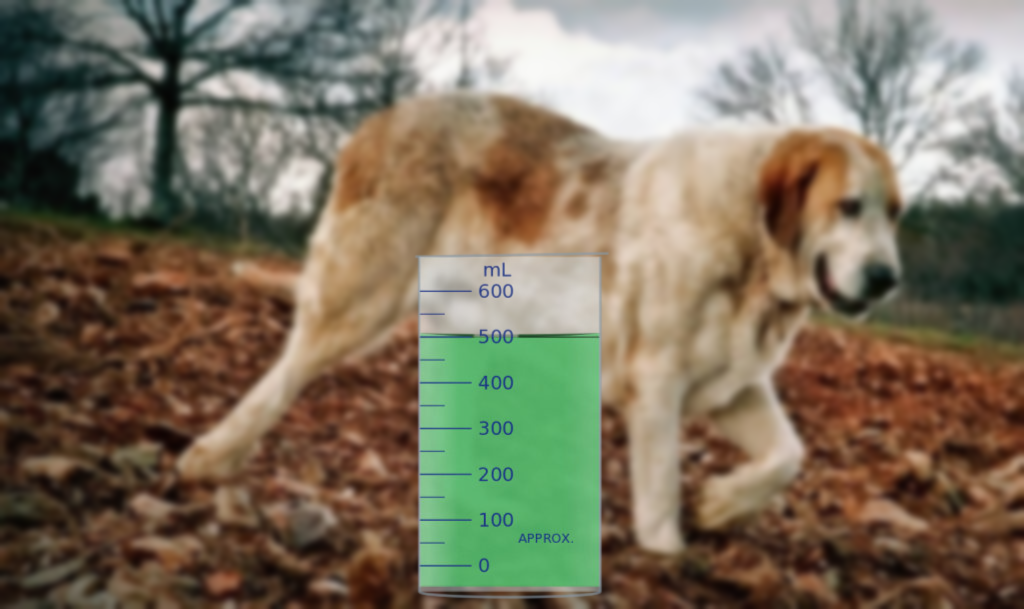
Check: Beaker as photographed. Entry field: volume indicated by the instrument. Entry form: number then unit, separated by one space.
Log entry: 500 mL
